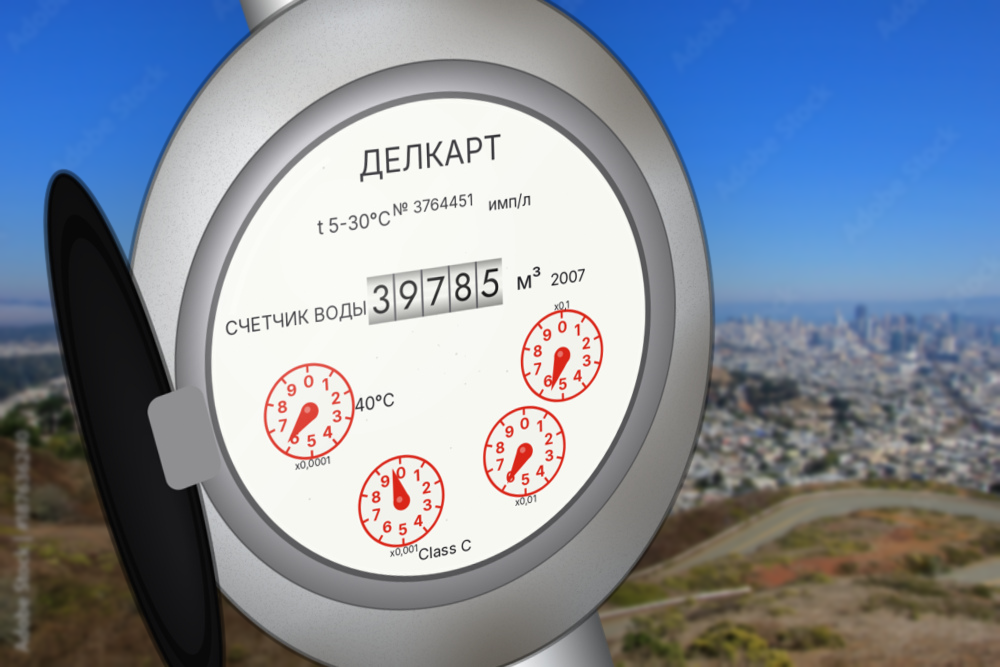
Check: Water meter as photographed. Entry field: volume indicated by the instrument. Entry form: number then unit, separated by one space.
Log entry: 39785.5596 m³
